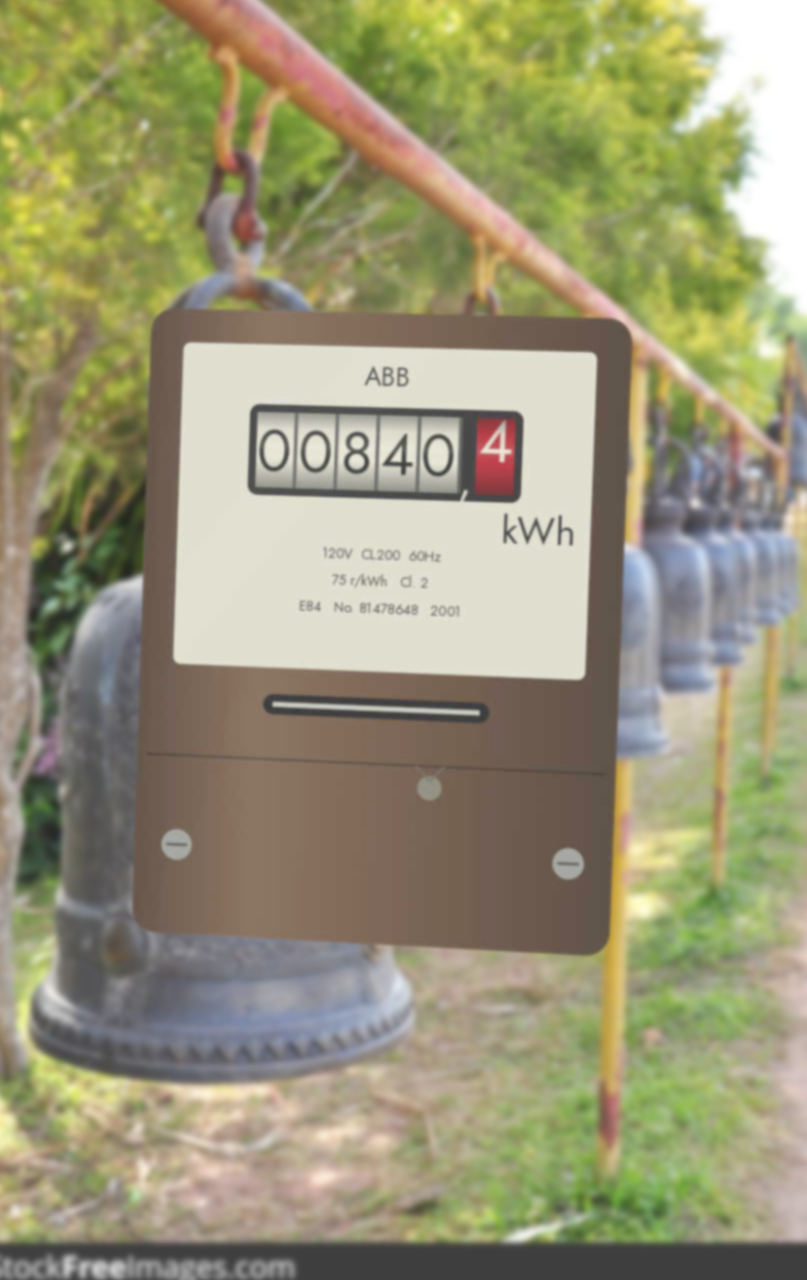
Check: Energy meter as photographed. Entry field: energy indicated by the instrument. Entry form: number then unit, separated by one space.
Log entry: 840.4 kWh
